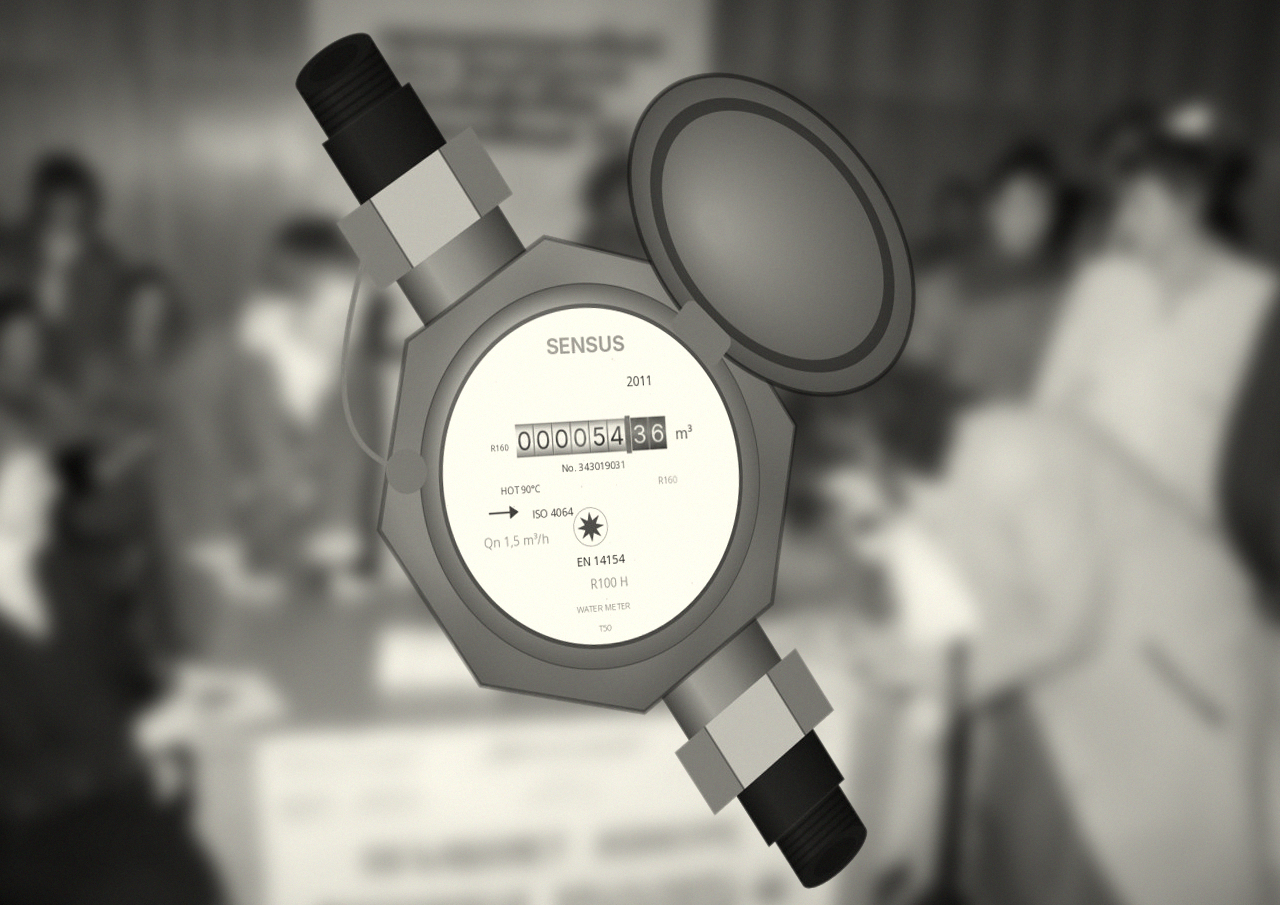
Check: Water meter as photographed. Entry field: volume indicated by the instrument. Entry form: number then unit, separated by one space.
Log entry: 54.36 m³
